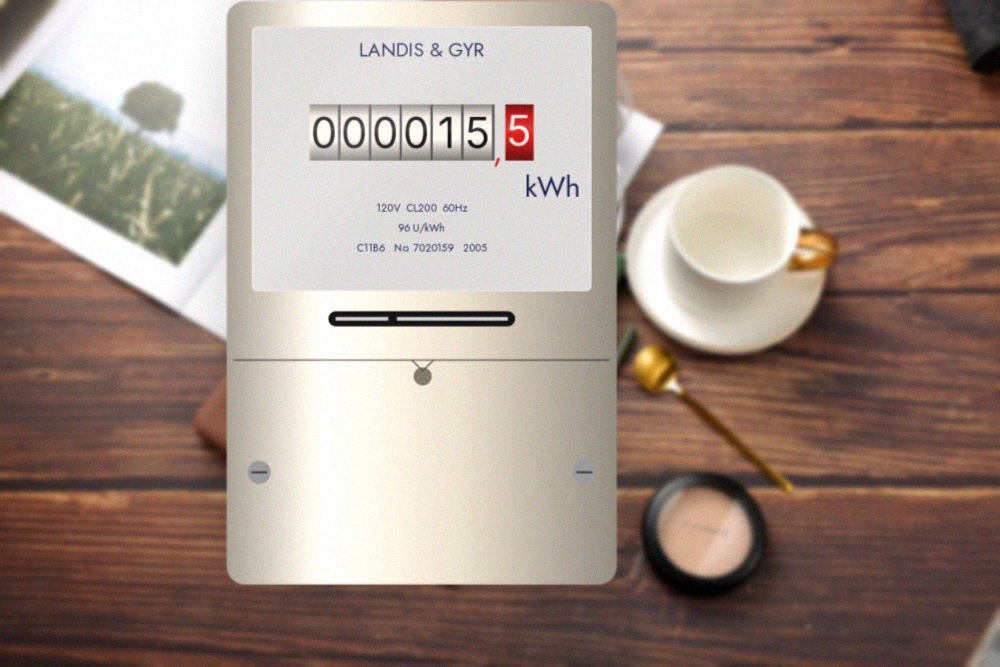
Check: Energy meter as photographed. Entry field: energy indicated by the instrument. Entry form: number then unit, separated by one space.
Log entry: 15.5 kWh
